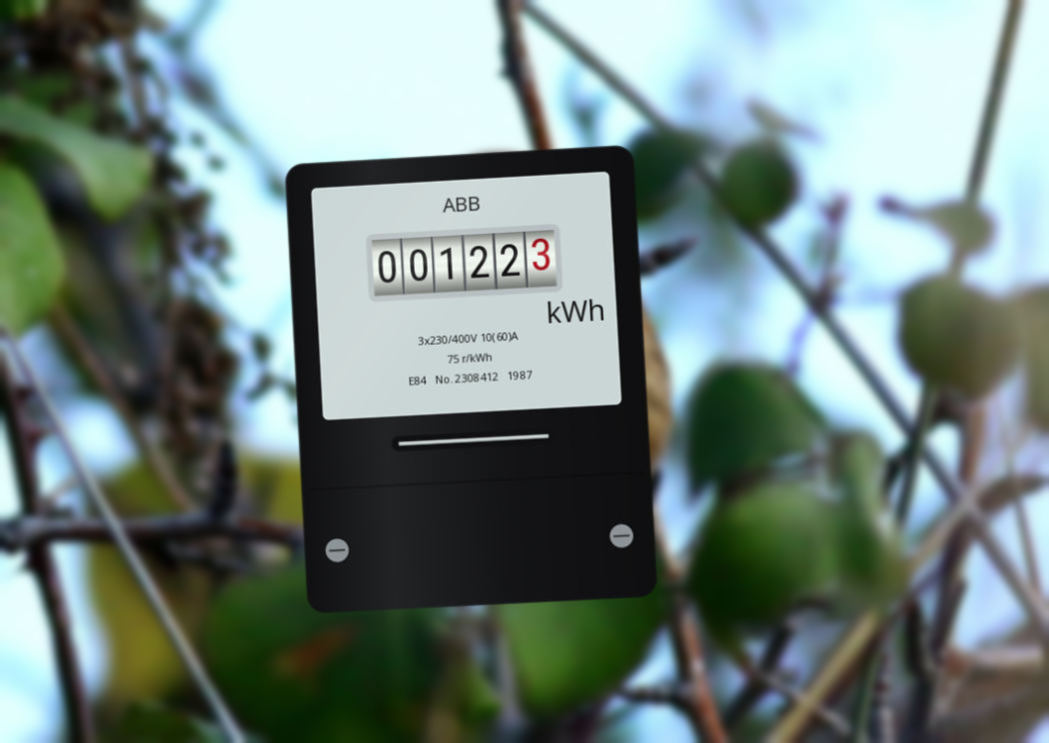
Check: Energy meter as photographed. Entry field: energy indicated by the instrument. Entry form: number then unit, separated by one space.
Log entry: 122.3 kWh
